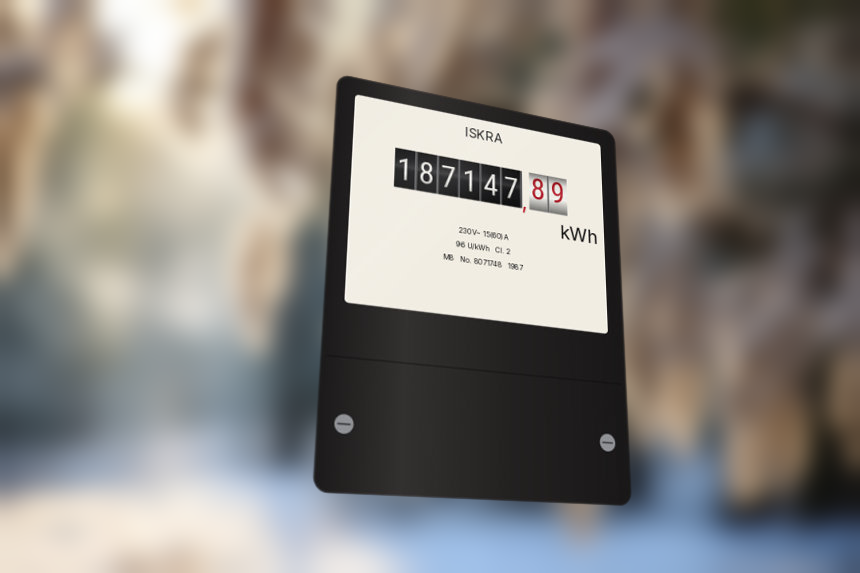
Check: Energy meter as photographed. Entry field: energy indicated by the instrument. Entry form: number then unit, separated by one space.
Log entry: 187147.89 kWh
